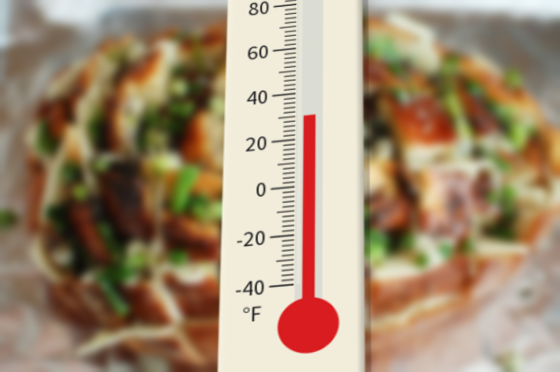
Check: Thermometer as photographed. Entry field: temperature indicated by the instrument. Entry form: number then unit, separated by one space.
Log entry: 30 °F
